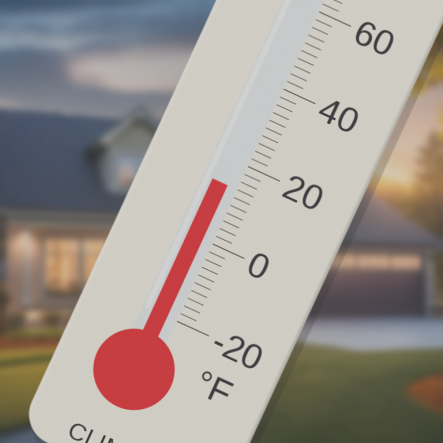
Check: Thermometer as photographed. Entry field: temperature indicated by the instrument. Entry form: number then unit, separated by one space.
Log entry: 14 °F
